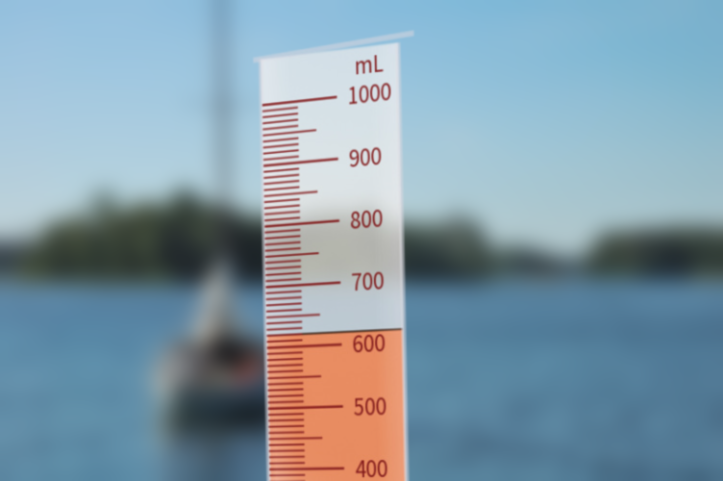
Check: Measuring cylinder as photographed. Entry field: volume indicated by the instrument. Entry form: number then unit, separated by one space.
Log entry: 620 mL
